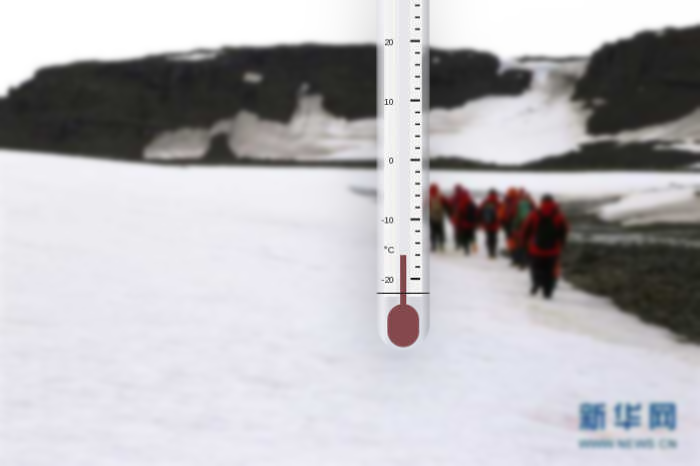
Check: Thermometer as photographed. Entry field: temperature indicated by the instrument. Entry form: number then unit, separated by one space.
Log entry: -16 °C
